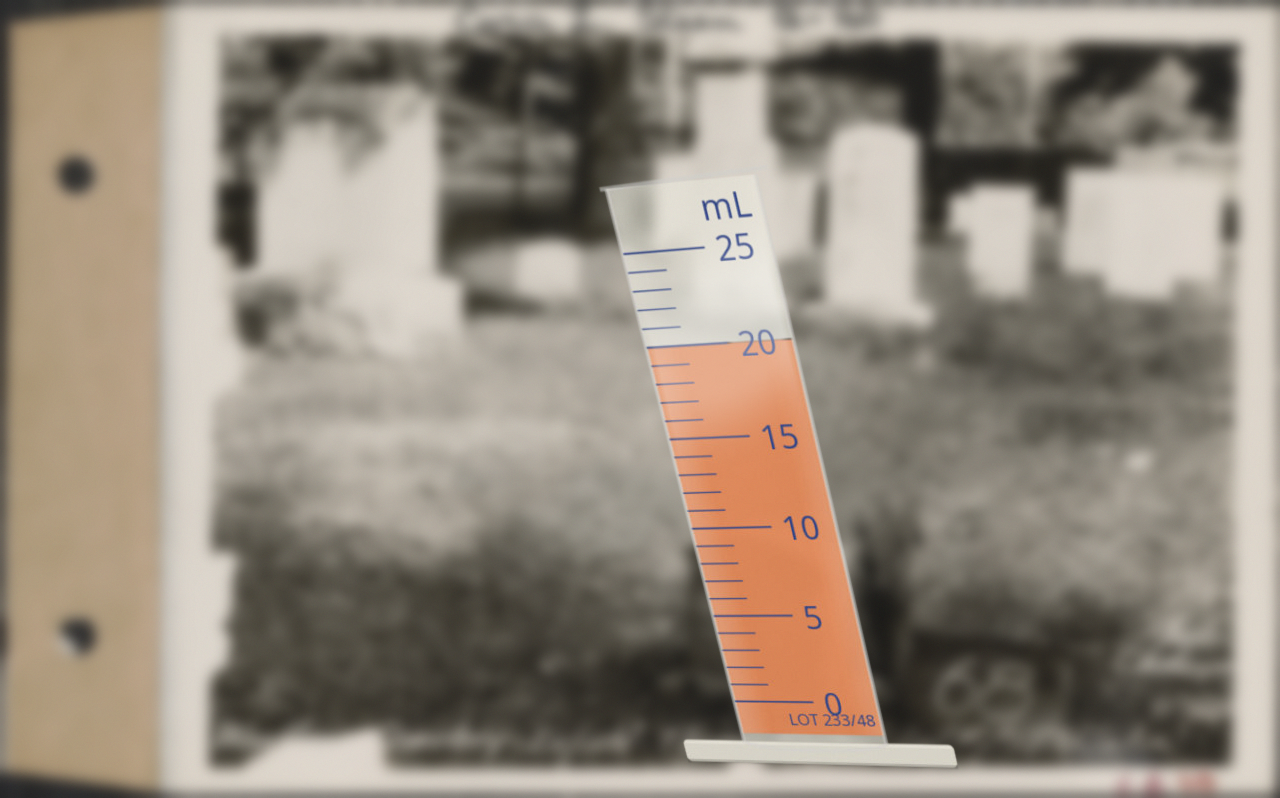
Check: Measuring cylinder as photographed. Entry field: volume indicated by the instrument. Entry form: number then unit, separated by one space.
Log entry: 20 mL
